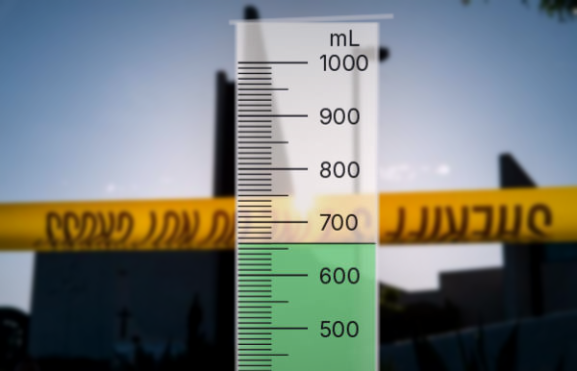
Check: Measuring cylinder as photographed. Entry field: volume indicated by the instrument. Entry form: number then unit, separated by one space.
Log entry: 660 mL
